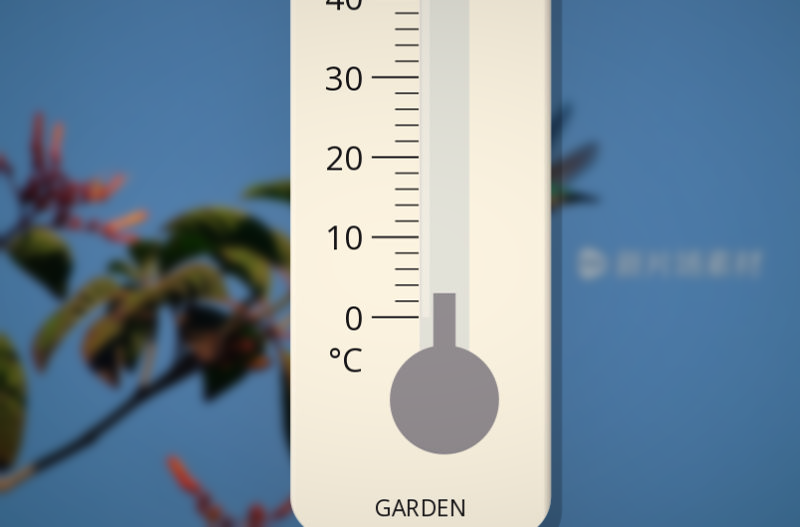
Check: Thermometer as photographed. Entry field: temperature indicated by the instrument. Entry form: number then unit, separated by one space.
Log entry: 3 °C
